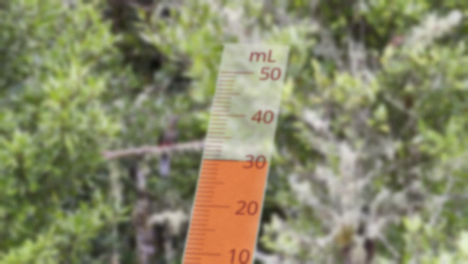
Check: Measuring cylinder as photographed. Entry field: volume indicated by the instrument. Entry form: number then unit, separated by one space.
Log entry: 30 mL
